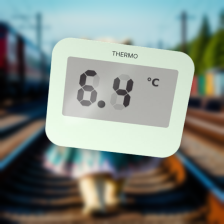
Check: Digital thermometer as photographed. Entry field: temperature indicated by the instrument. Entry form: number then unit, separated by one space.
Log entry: 6.4 °C
